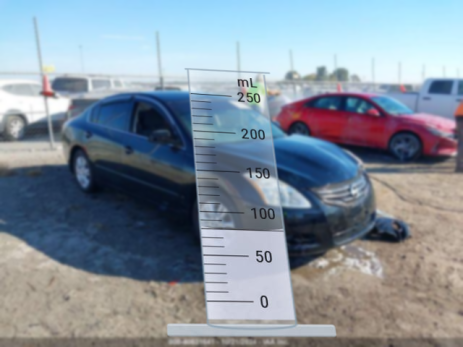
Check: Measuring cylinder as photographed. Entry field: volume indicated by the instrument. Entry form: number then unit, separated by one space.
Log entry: 80 mL
